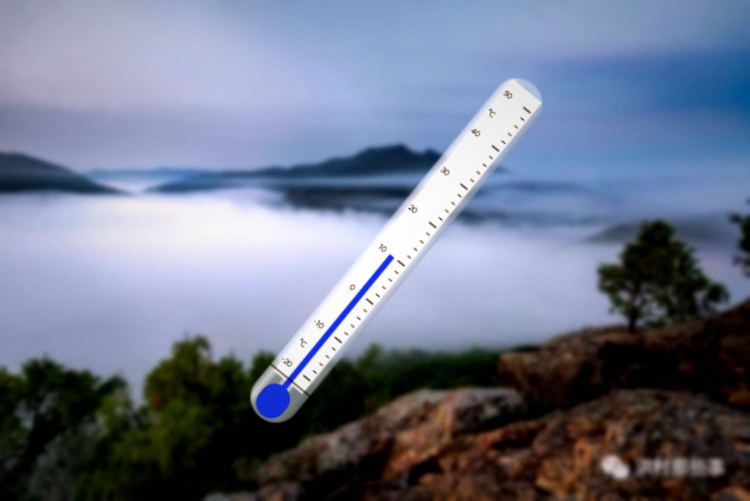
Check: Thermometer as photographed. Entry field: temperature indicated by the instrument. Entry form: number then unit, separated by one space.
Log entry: 10 °C
